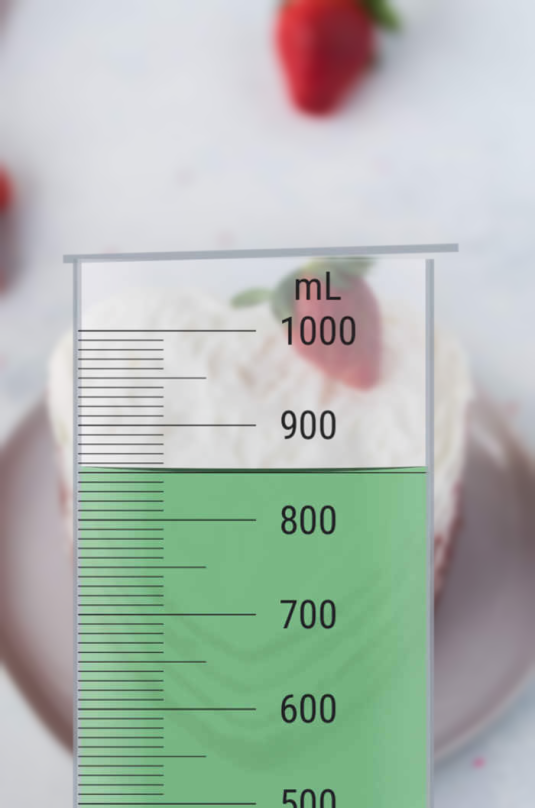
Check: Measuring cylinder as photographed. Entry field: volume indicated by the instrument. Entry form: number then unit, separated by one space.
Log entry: 850 mL
